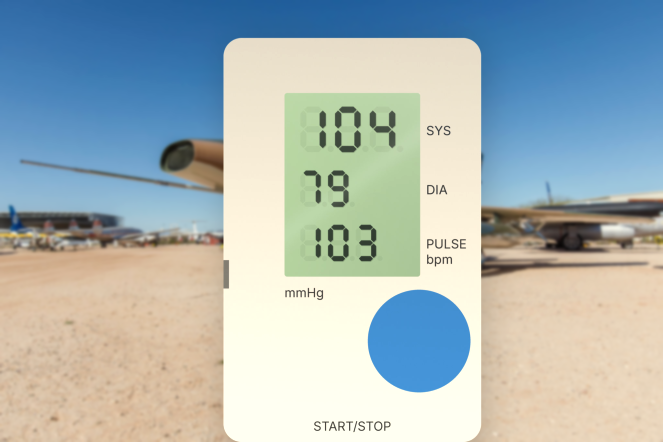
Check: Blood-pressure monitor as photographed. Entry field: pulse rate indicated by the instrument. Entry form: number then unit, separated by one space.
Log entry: 103 bpm
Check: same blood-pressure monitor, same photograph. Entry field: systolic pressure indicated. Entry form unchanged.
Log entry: 104 mmHg
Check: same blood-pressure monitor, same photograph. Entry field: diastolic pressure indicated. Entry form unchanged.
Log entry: 79 mmHg
